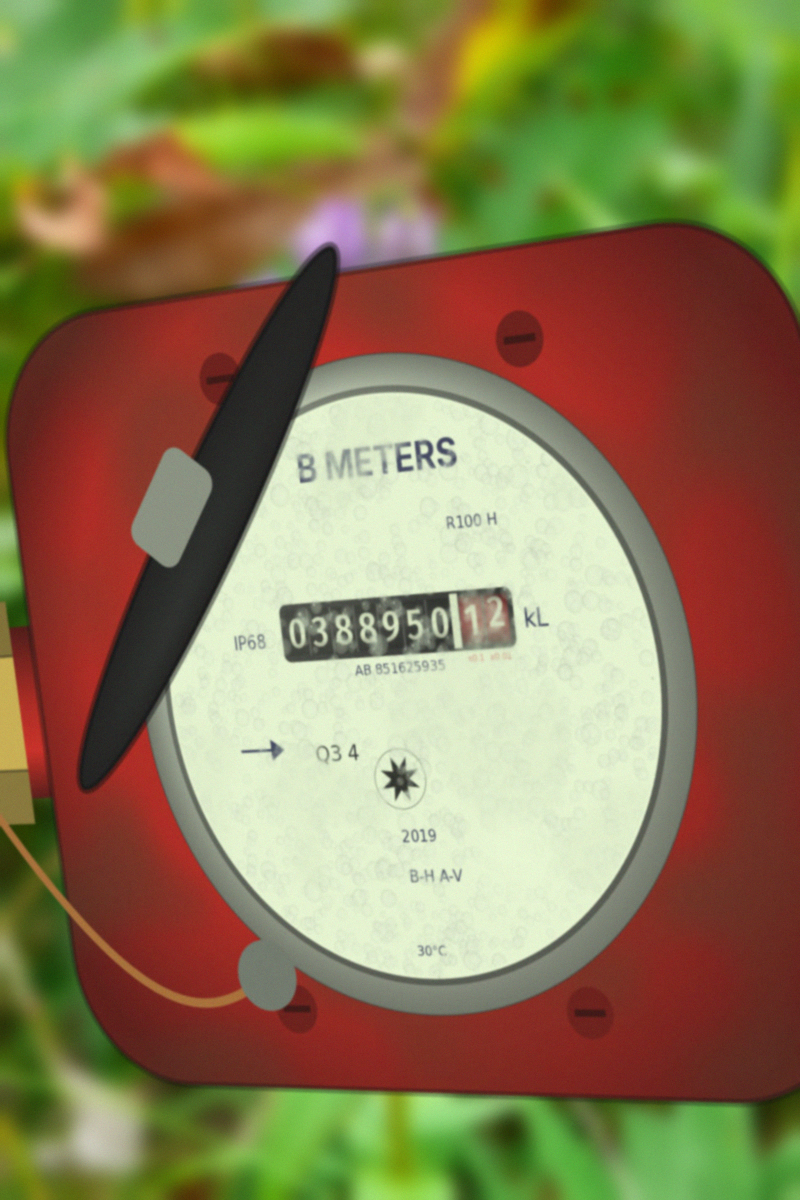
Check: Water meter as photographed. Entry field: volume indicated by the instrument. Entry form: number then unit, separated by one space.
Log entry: 388950.12 kL
